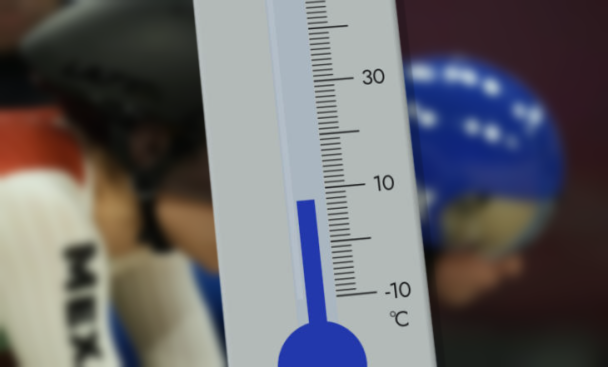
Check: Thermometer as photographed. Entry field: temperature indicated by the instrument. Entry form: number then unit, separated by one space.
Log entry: 8 °C
